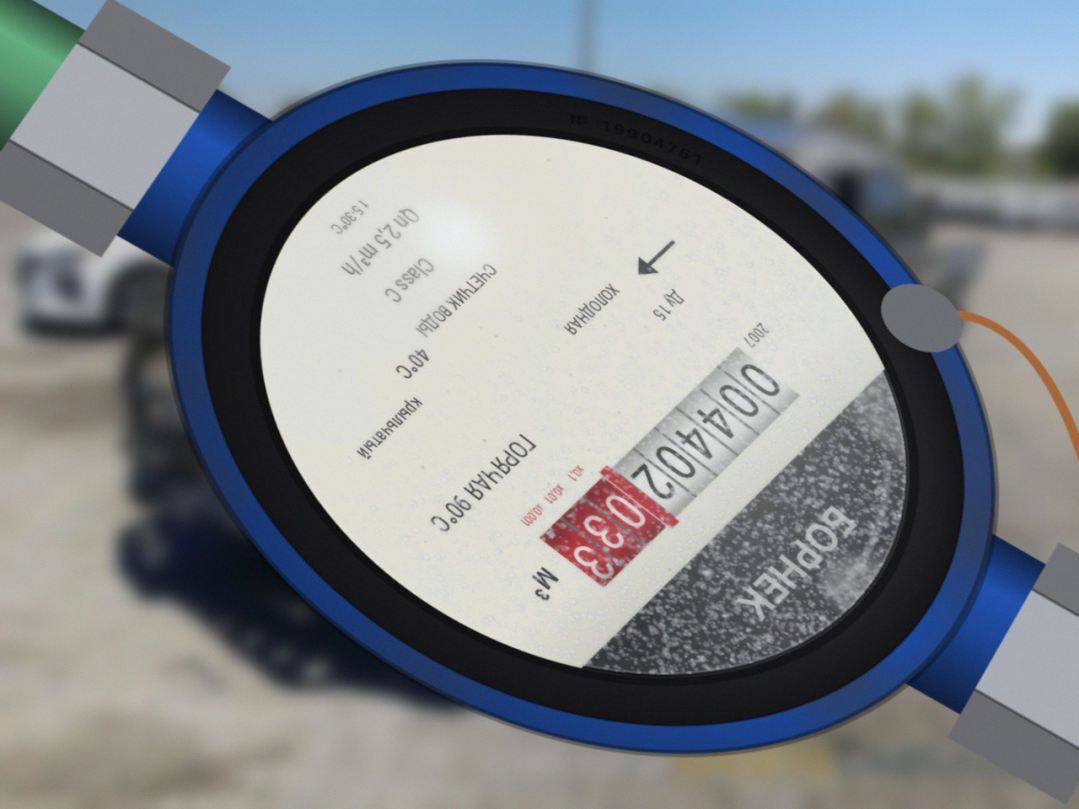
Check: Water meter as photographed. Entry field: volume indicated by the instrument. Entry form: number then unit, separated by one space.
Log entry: 4402.033 m³
